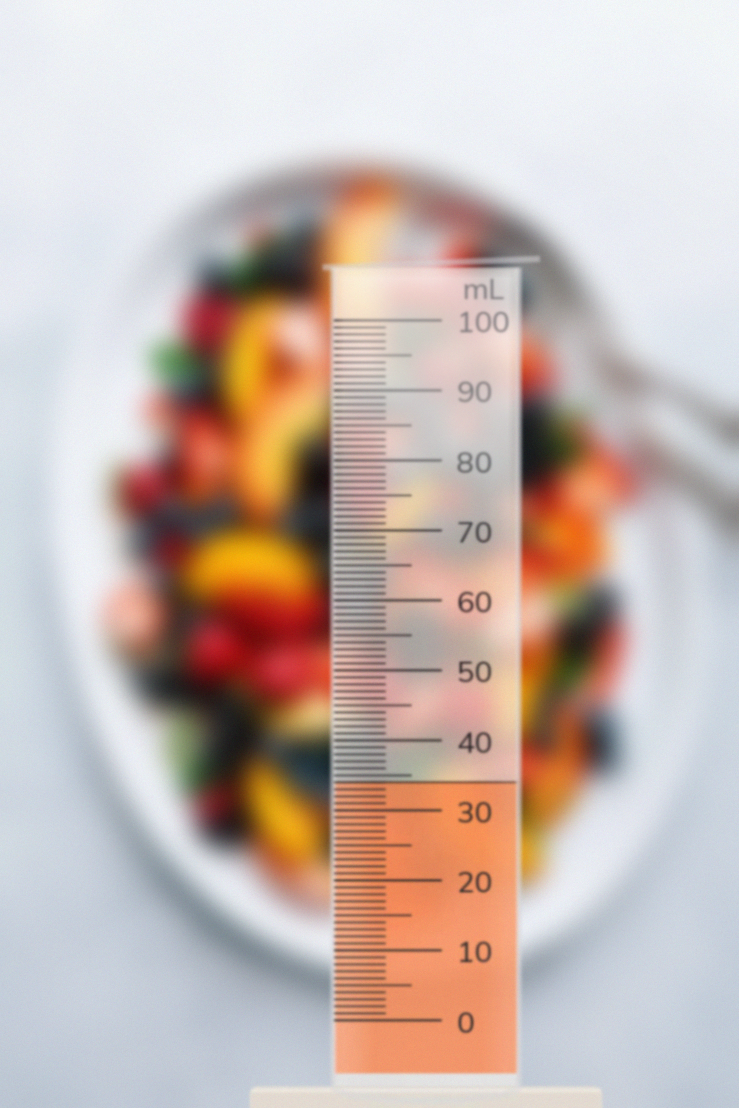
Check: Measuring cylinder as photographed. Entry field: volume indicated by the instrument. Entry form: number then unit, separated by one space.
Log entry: 34 mL
